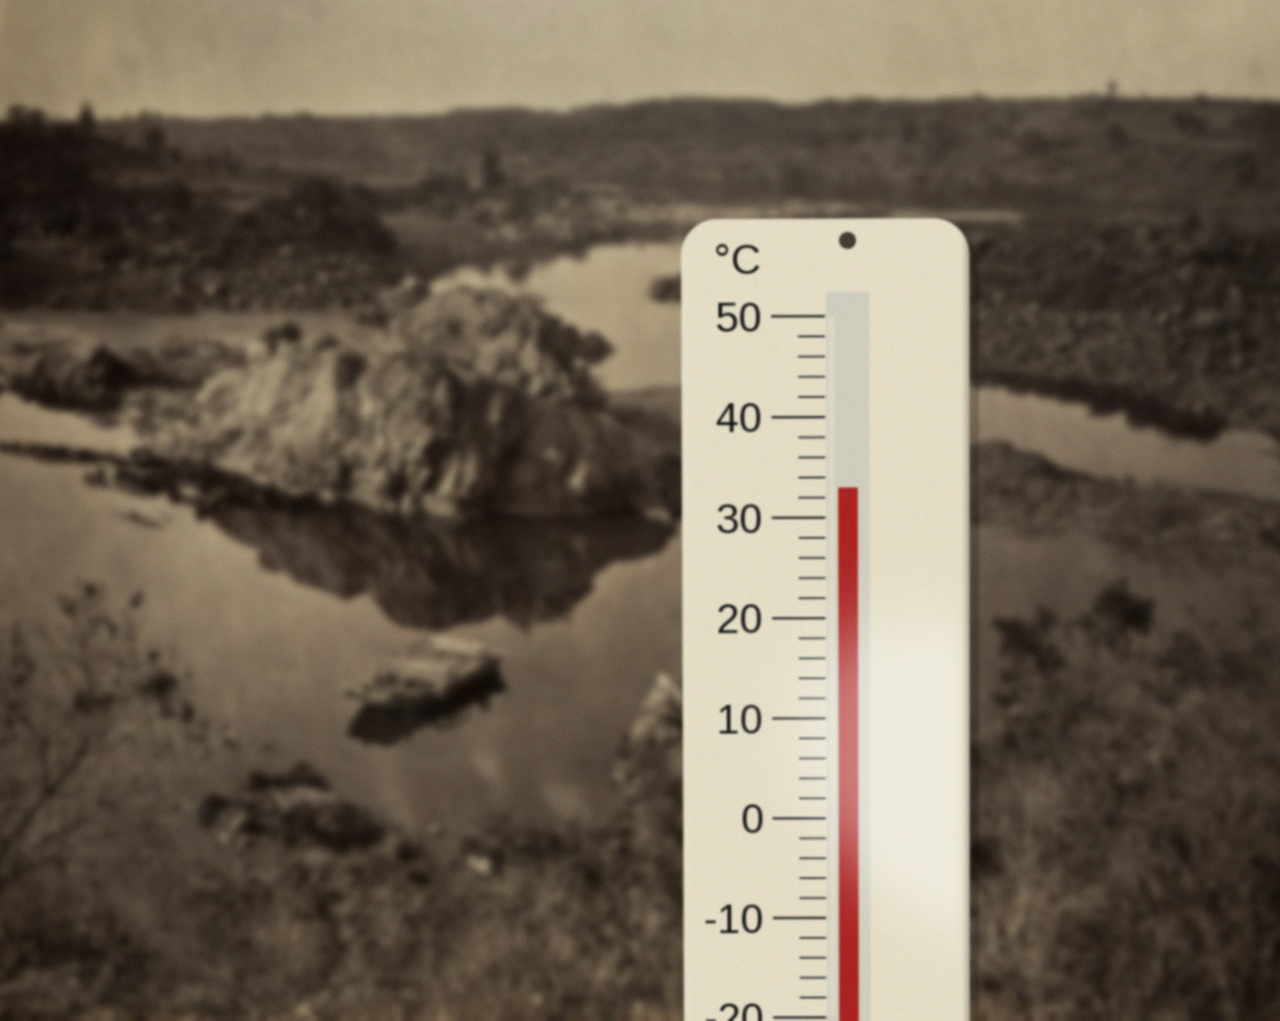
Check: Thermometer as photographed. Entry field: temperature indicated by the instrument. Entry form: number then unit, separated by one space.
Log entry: 33 °C
